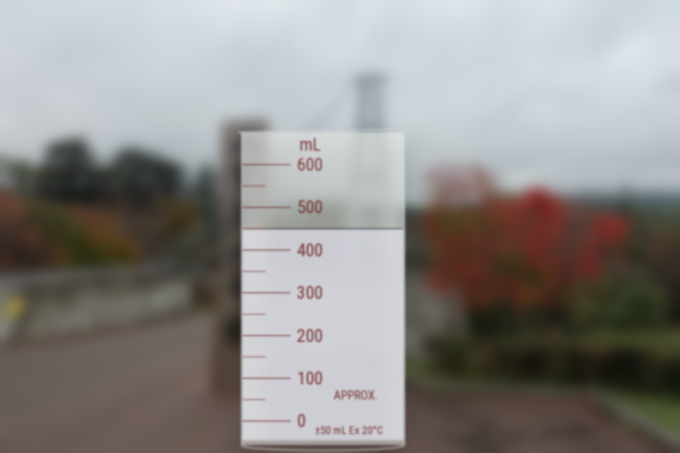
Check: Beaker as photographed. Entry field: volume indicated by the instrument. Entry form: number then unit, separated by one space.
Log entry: 450 mL
